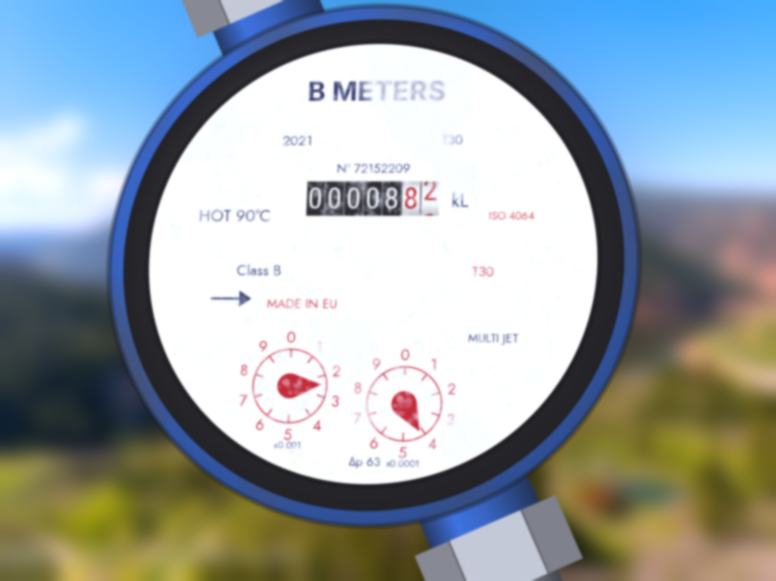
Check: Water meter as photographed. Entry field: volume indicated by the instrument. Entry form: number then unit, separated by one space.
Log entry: 8.8224 kL
